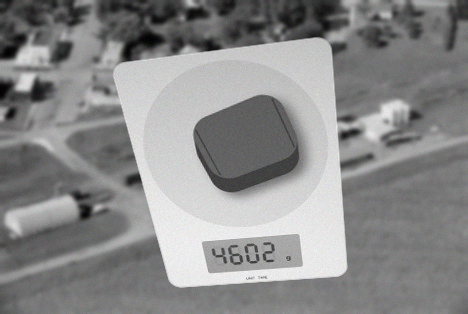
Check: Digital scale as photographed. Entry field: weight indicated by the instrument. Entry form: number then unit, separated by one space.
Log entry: 4602 g
